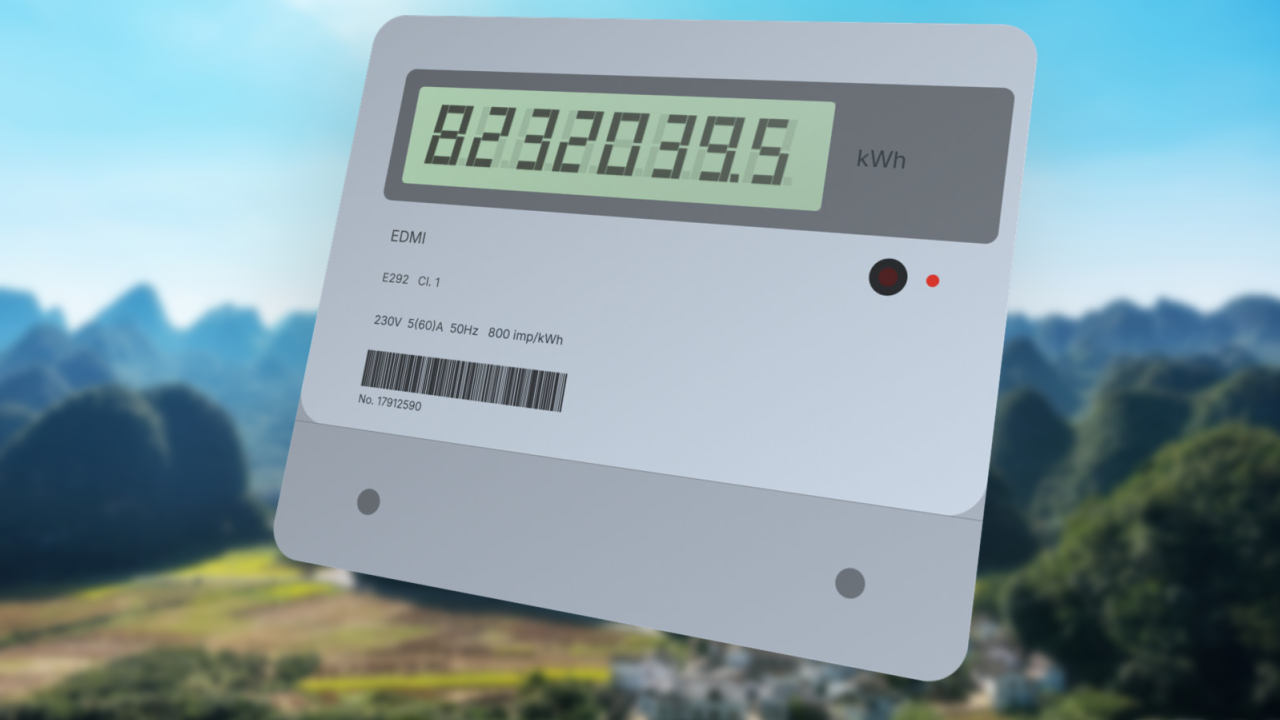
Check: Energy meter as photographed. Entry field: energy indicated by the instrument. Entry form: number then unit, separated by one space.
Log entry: 8232039.5 kWh
